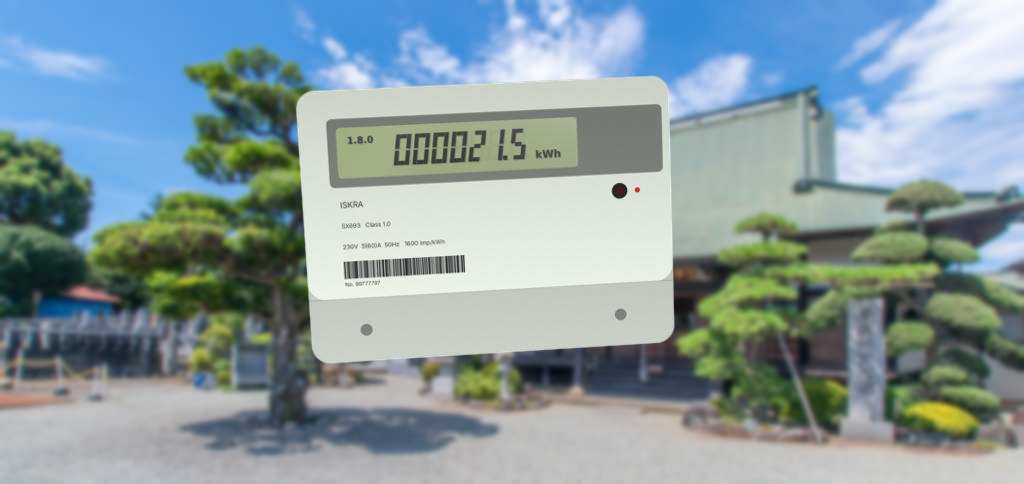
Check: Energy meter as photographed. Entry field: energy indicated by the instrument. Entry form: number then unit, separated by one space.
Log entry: 21.5 kWh
